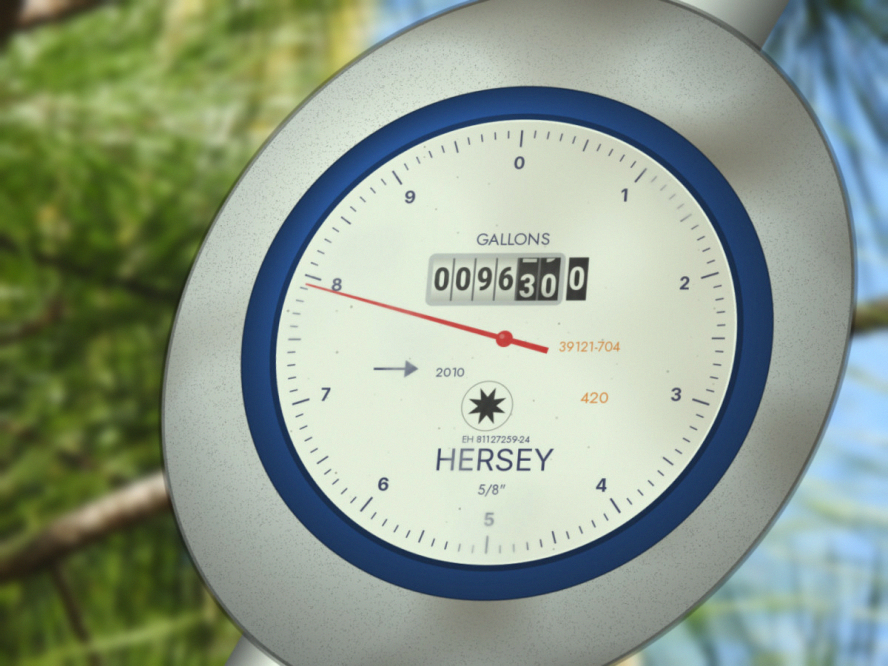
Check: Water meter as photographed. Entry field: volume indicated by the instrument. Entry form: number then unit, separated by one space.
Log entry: 96297.9 gal
